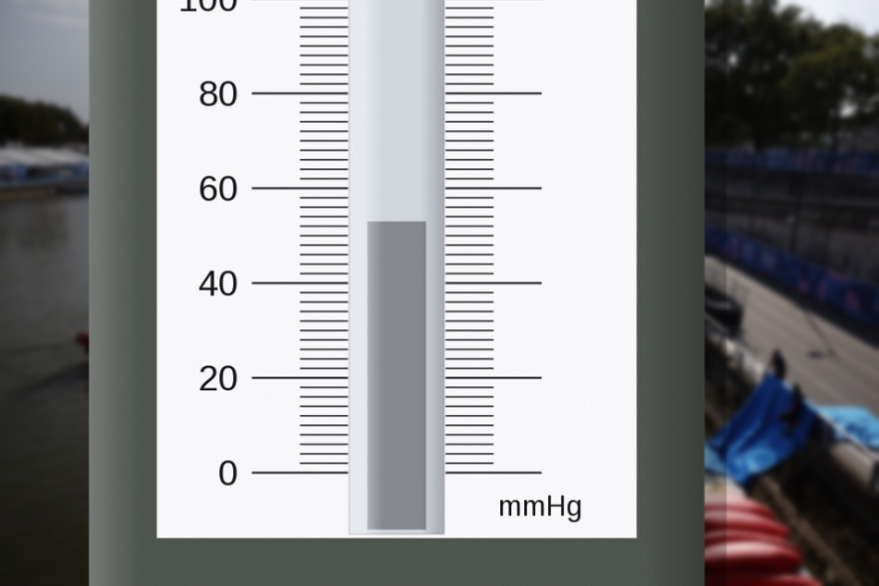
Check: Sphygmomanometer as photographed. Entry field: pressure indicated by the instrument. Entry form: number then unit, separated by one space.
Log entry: 53 mmHg
